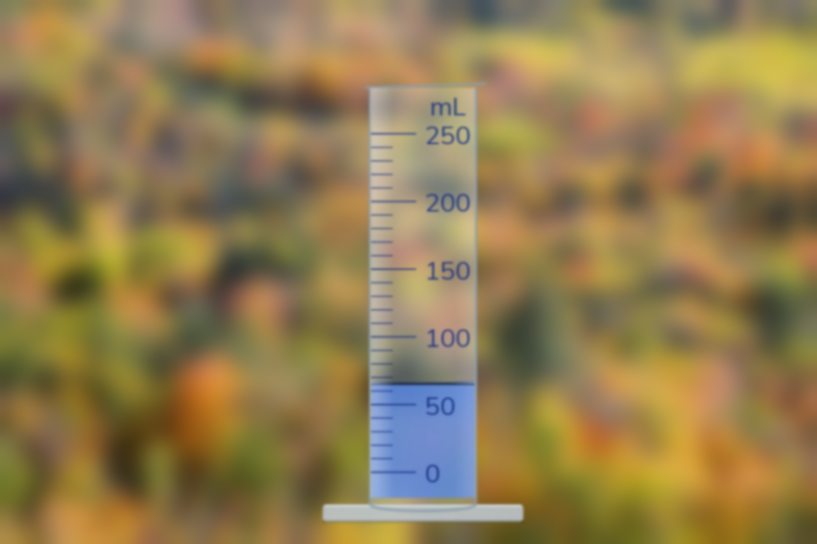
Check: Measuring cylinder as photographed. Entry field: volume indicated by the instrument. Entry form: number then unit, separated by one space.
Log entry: 65 mL
